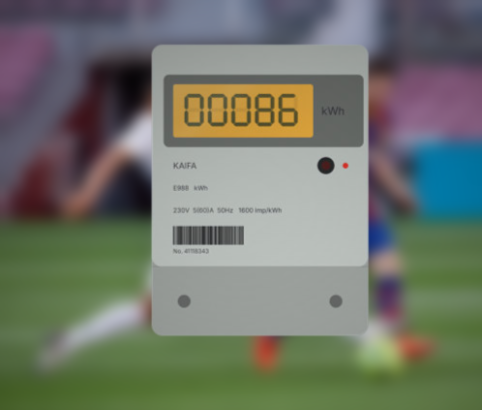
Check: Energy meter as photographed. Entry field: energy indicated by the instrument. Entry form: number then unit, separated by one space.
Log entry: 86 kWh
